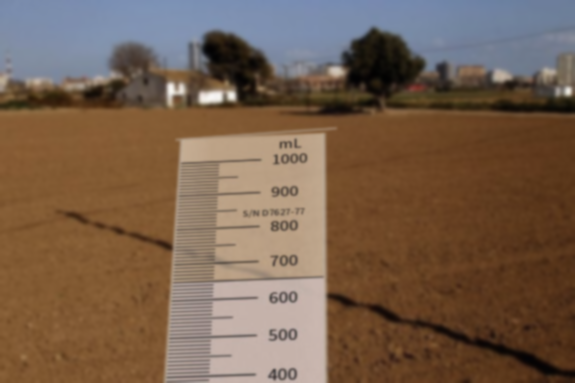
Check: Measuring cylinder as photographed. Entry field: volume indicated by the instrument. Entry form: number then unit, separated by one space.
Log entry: 650 mL
